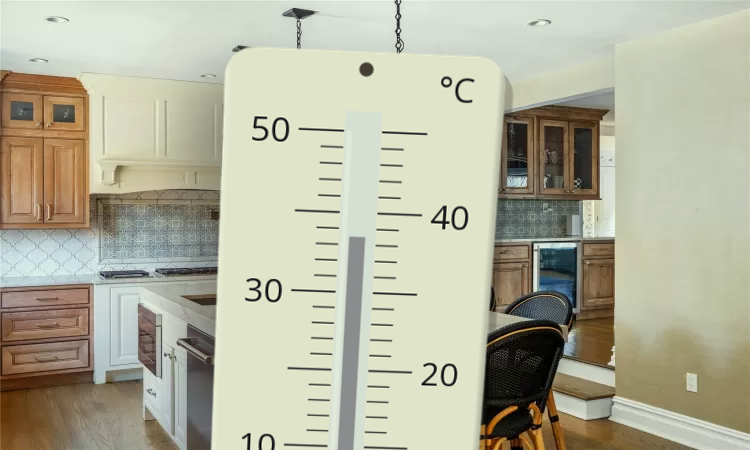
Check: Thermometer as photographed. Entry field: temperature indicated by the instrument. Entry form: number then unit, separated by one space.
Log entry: 37 °C
